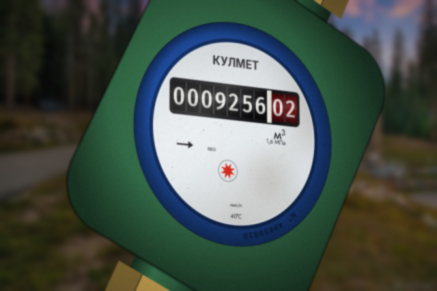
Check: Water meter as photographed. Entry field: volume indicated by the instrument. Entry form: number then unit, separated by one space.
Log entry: 9256.02 m³
